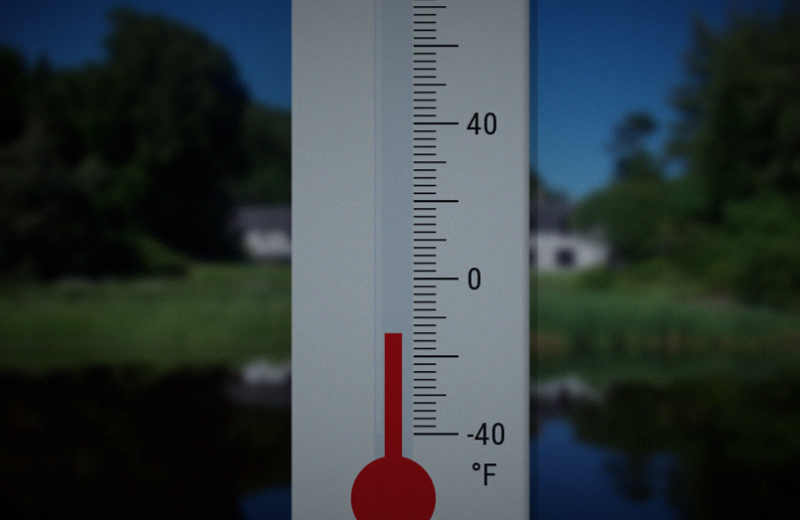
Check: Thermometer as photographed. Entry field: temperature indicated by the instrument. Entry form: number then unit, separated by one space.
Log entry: -14 °F
